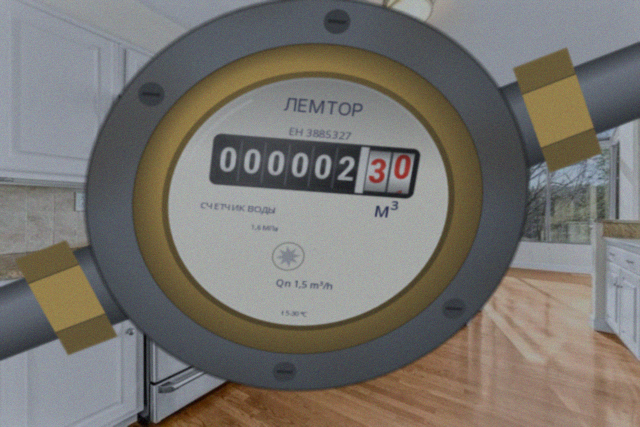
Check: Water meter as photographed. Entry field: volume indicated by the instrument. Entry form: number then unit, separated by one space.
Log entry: 2.30 m³
